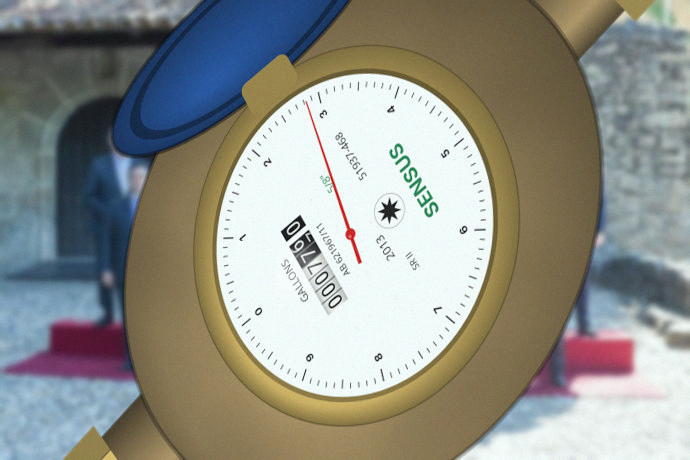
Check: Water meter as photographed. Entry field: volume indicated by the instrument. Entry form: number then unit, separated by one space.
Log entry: 7762.8 gal
